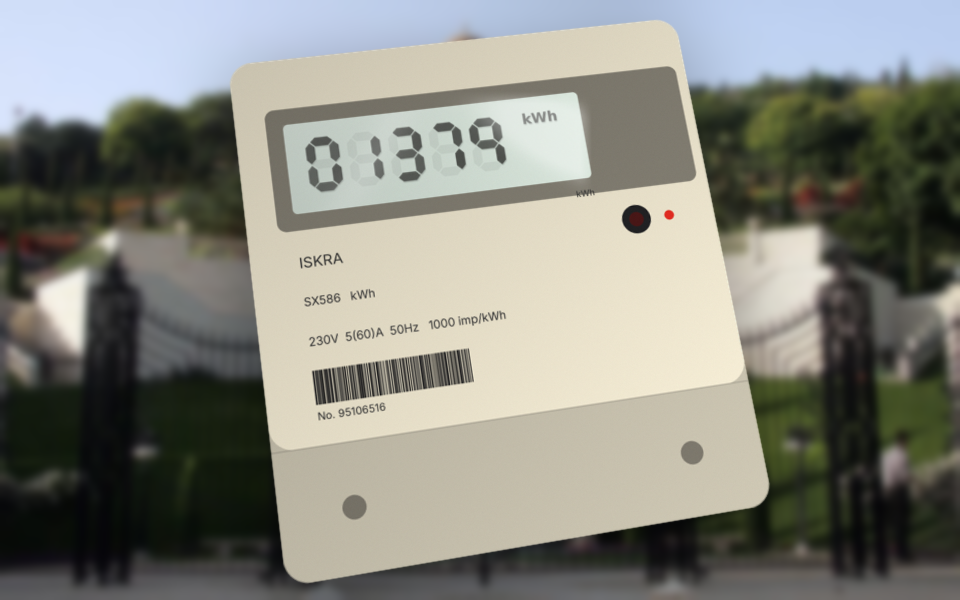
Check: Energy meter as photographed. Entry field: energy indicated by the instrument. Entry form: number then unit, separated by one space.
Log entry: 1379 kWh
